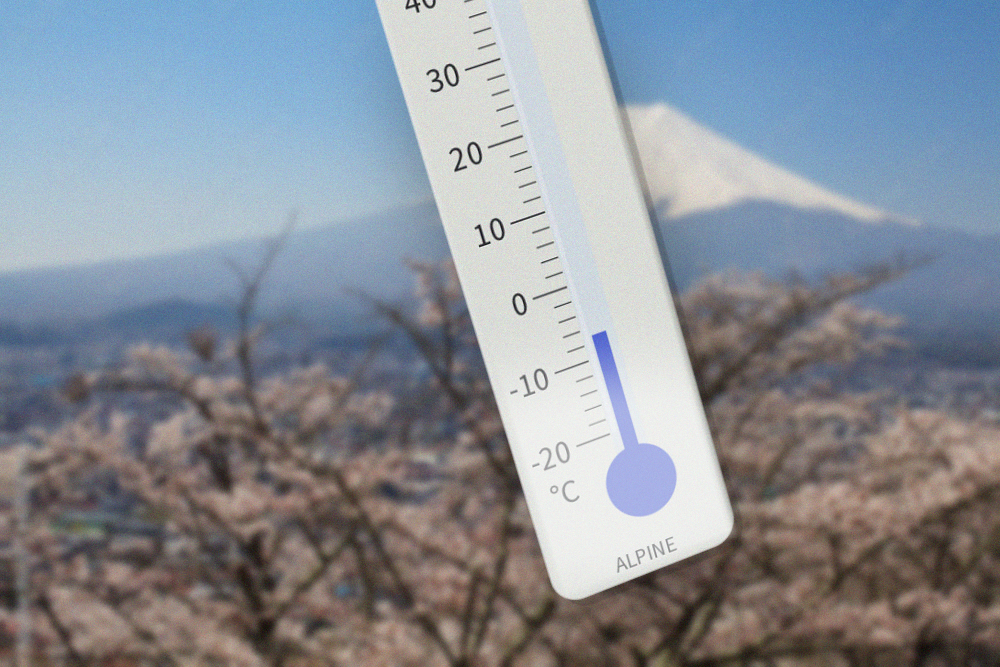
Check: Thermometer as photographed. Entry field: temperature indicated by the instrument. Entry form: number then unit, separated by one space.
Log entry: -7 °C
